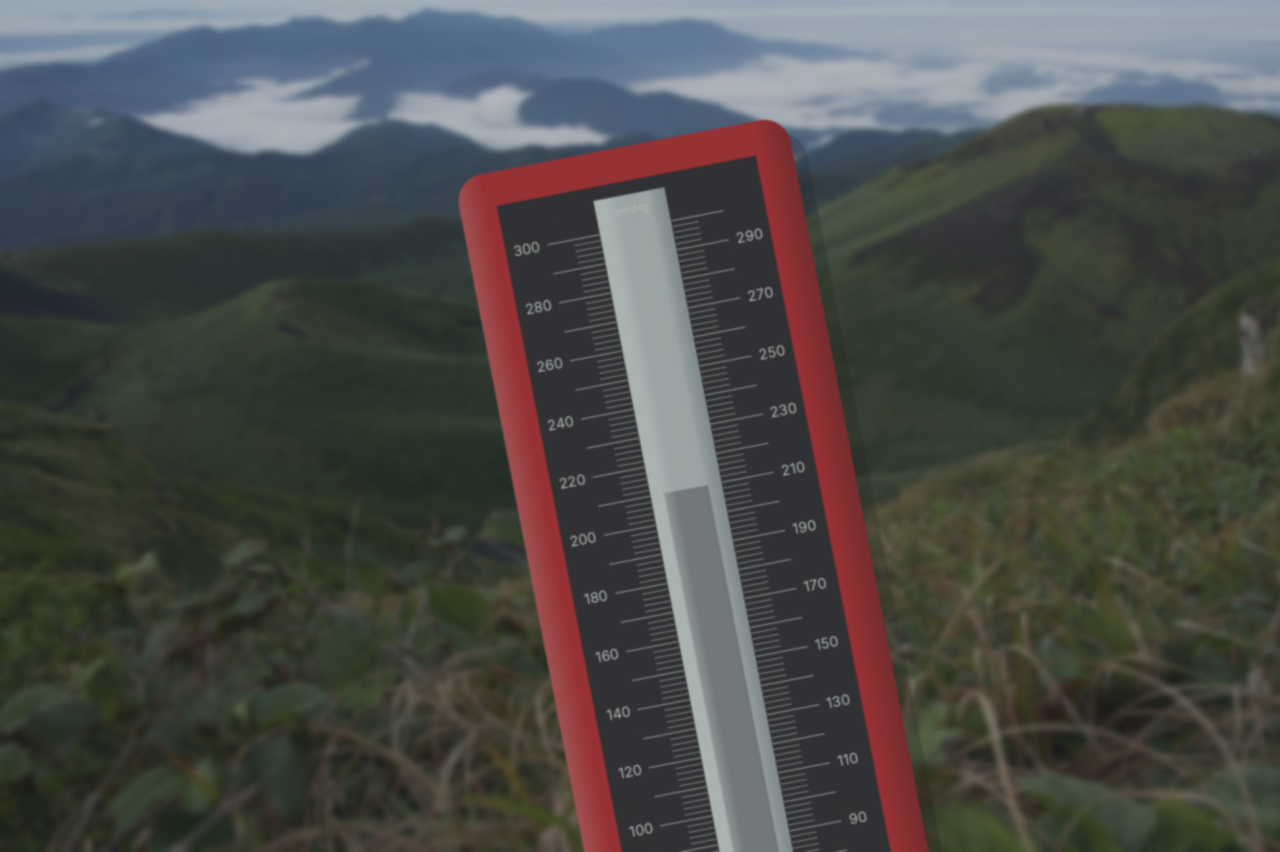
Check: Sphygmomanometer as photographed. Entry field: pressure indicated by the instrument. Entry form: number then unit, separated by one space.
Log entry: 210 mmHg
